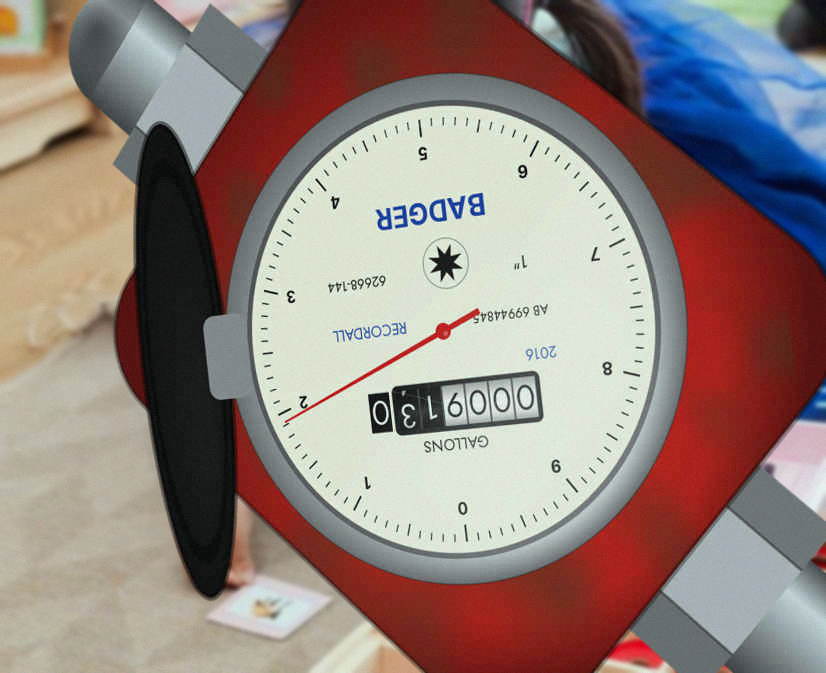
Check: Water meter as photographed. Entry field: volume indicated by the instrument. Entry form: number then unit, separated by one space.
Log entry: 9131.9 gal
